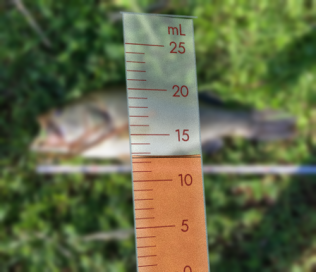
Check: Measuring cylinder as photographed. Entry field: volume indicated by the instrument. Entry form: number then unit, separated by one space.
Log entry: 12.5 mL
